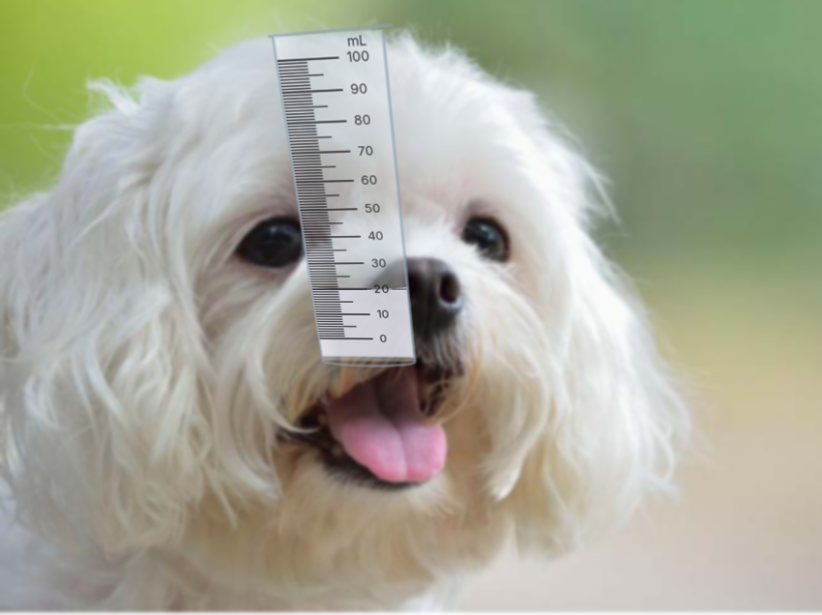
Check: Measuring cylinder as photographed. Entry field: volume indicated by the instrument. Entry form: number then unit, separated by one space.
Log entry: 20 mL
